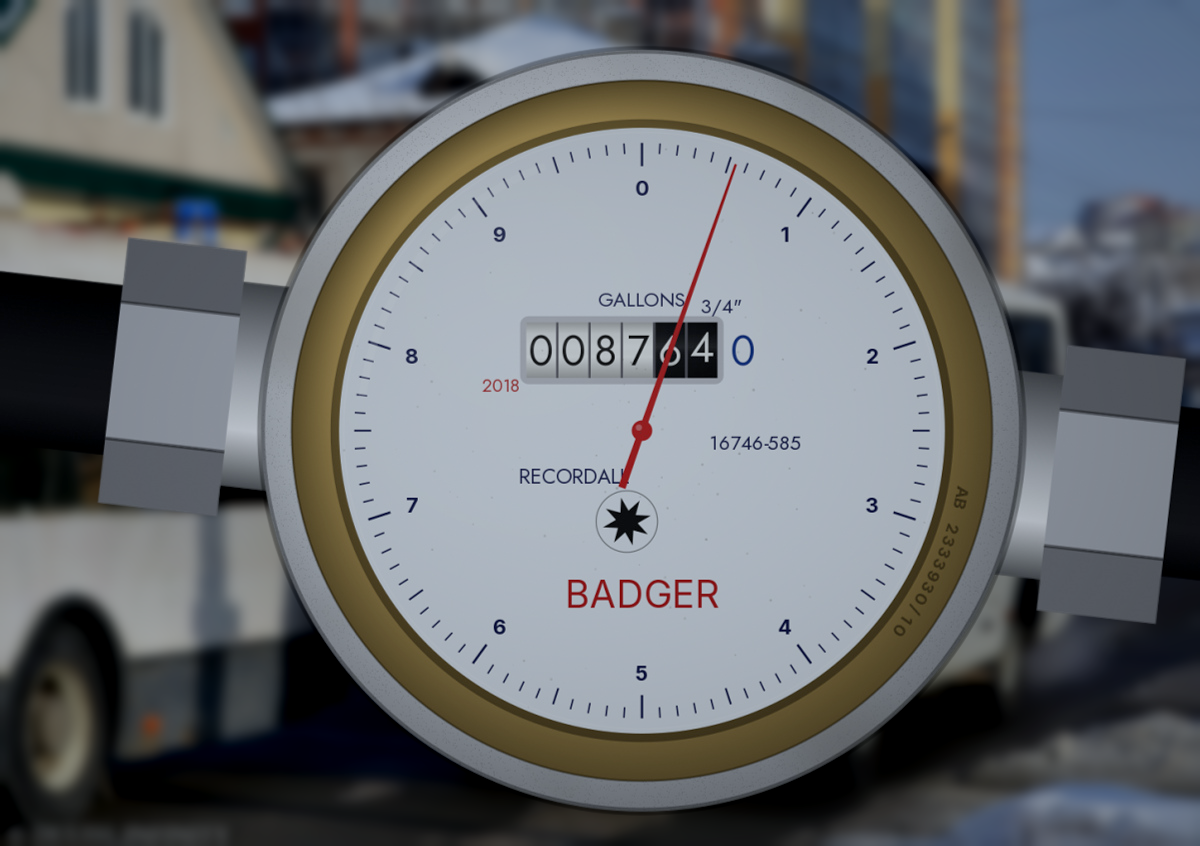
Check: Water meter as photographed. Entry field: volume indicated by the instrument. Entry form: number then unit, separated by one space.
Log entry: 87640.5 gal
